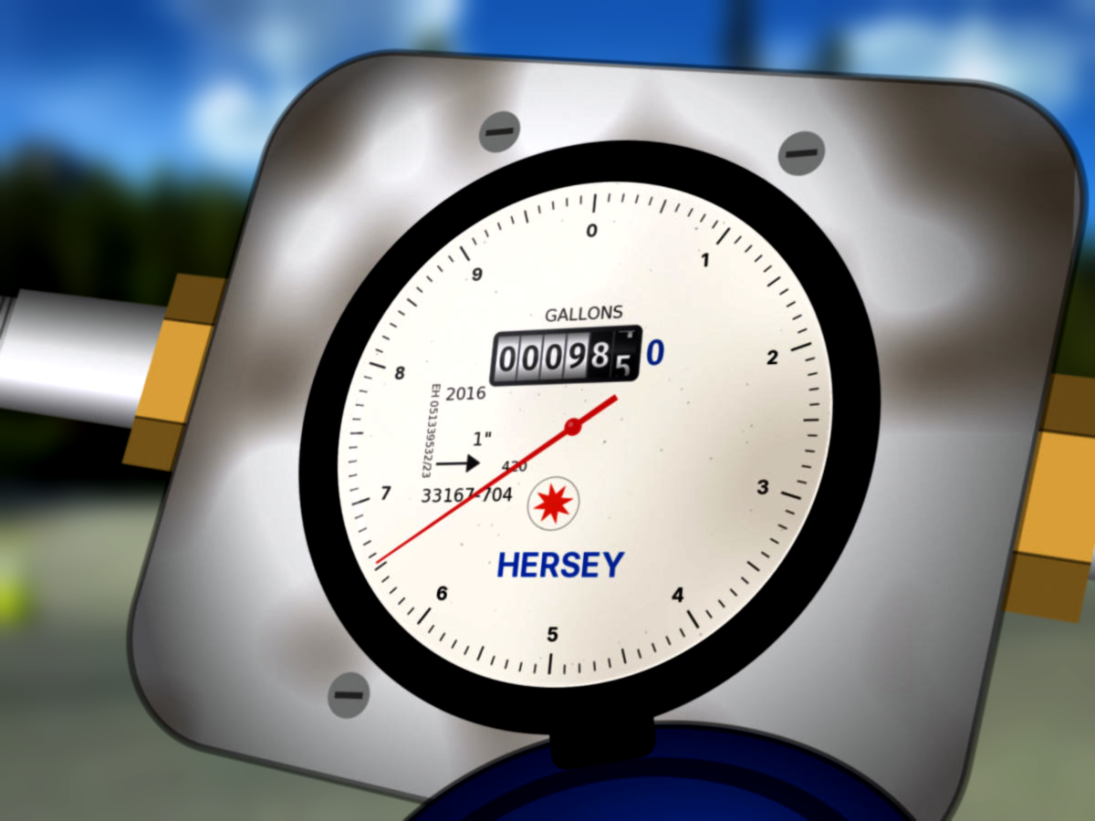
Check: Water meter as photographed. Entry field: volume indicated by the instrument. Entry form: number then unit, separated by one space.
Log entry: 9846.5 gal
